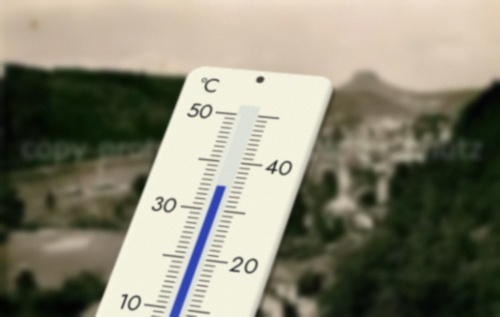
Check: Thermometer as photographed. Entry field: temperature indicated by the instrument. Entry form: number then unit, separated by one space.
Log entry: 35 °C
